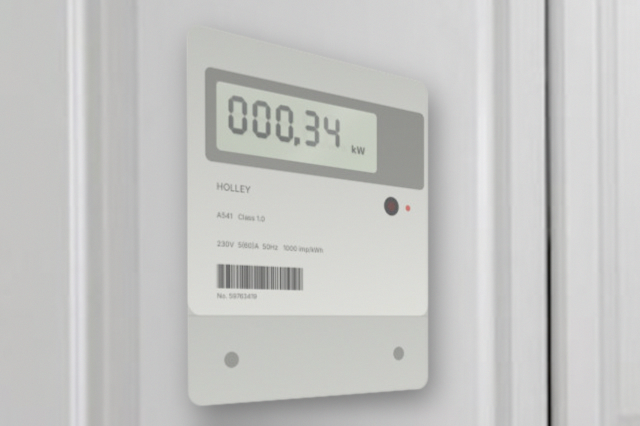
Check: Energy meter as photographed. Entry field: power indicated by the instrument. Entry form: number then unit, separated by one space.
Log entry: 0.34 kW
